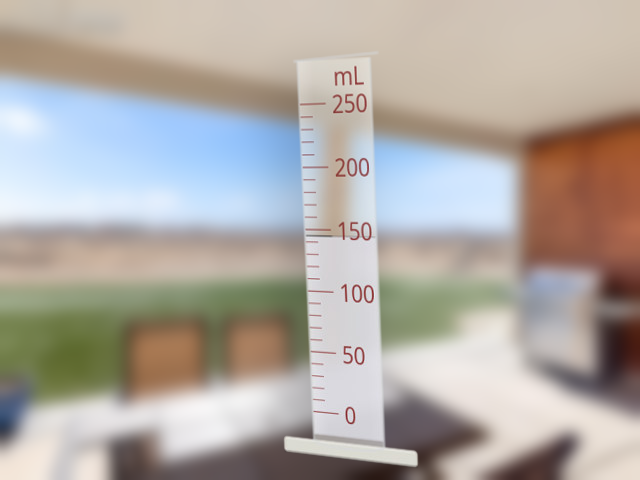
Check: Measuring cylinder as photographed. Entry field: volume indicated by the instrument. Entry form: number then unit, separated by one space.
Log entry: 145 mL
